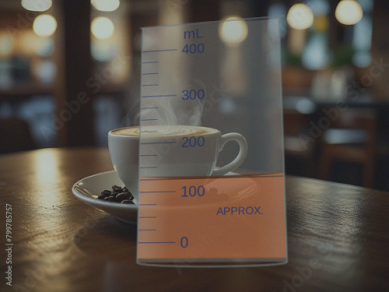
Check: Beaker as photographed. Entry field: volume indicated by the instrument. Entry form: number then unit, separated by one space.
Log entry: 125 mL
